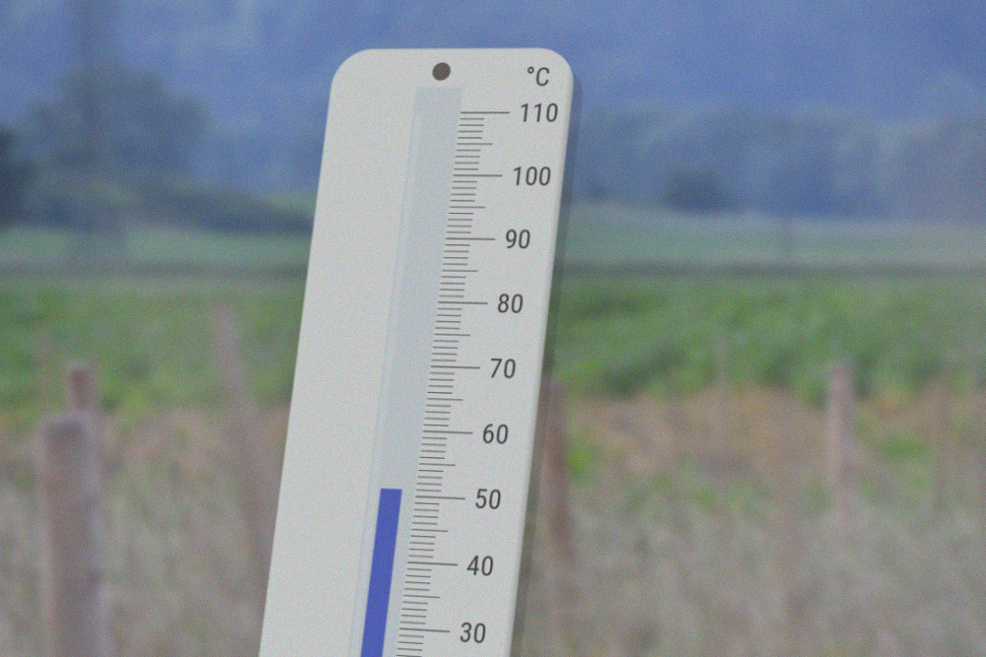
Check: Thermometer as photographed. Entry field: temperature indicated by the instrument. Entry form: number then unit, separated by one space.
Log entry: 51 °C
